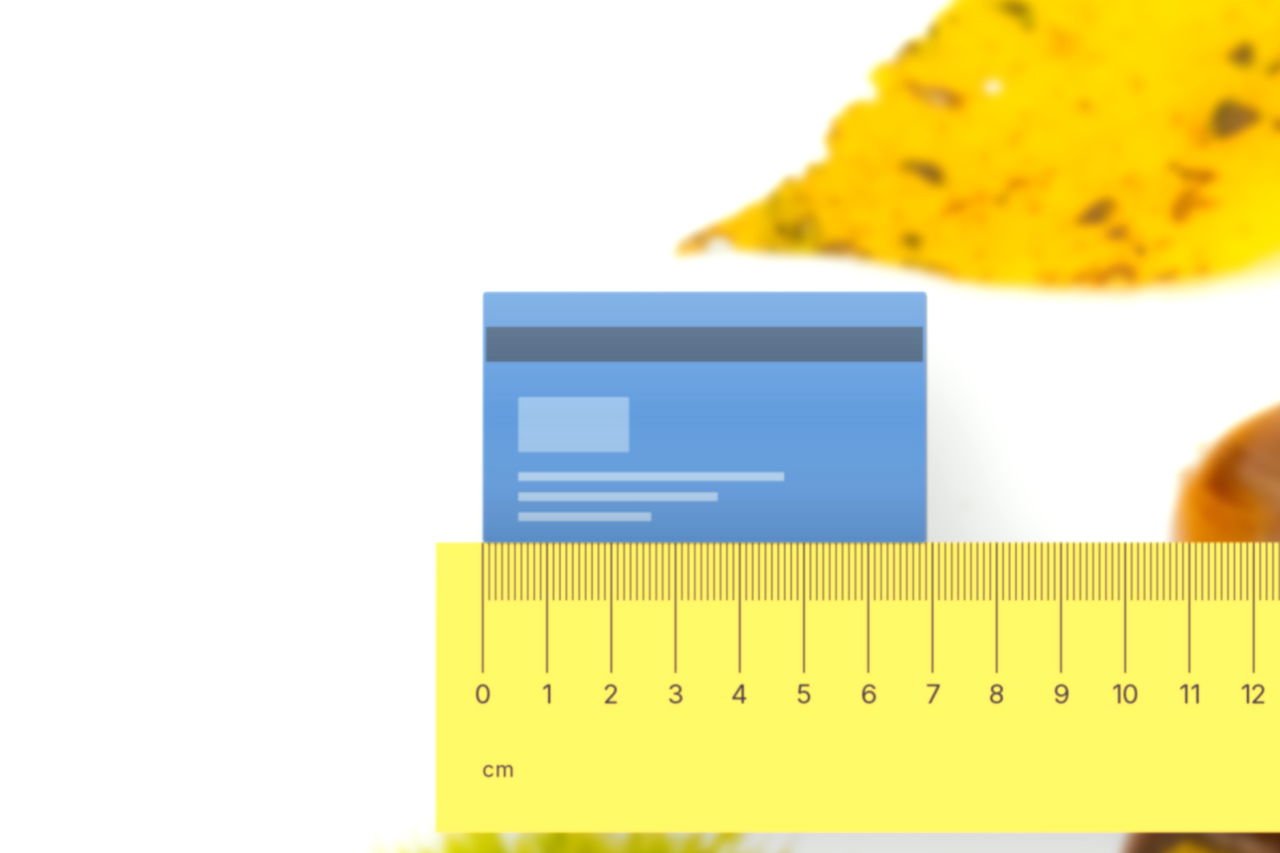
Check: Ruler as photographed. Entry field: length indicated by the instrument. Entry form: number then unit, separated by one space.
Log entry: 6.9 cm
